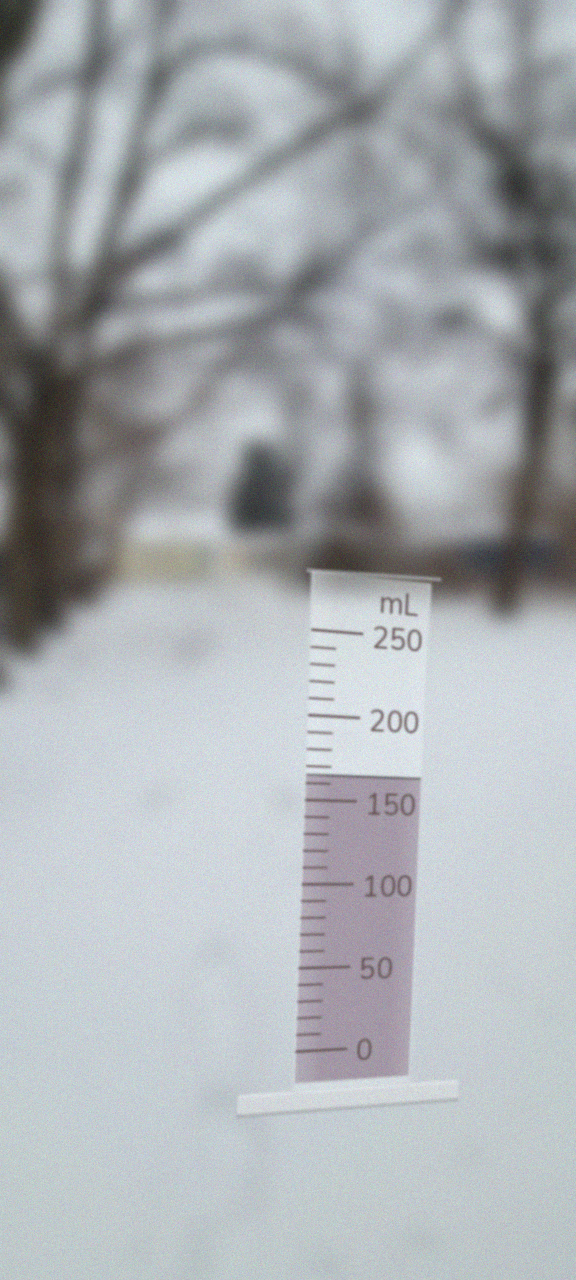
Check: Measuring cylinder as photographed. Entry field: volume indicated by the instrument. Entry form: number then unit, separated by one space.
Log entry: 165 mL
